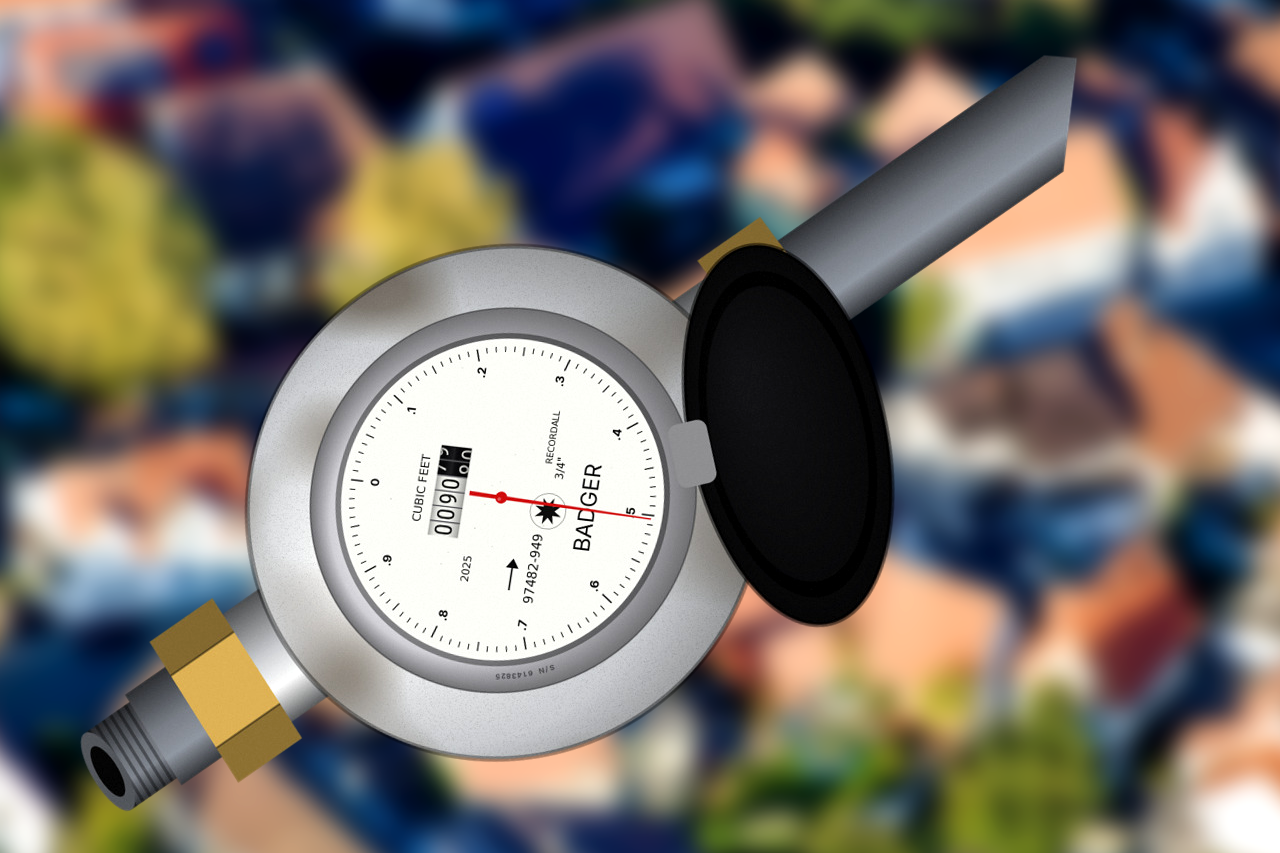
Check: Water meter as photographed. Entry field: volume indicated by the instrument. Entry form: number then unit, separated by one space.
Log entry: 9079.50 ft³
